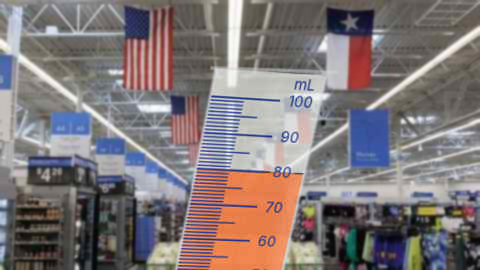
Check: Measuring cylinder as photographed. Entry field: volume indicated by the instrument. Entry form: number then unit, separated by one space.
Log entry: 80 mL
